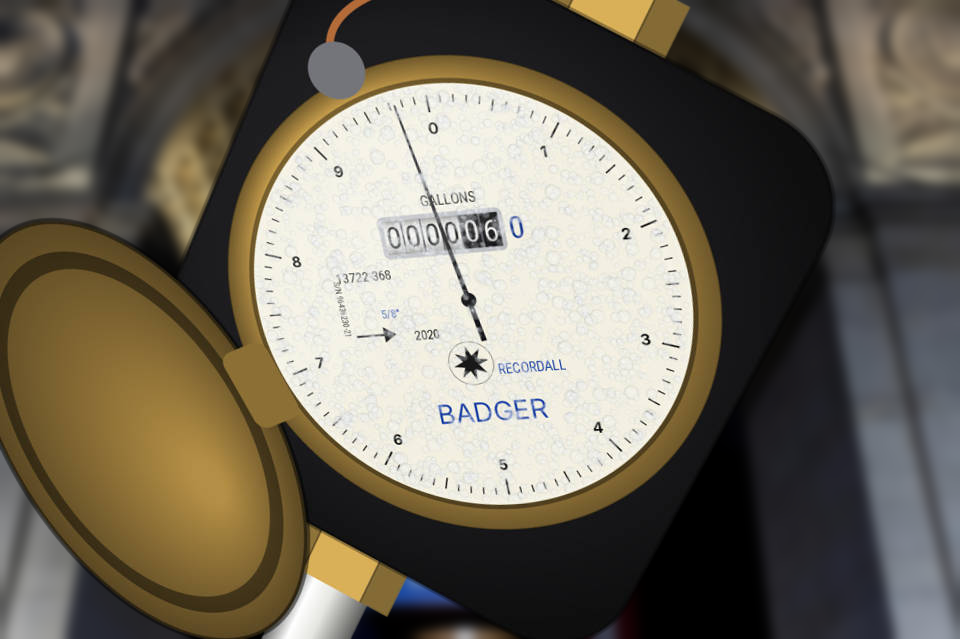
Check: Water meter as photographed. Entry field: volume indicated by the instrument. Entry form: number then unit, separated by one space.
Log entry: 59.7 gal
